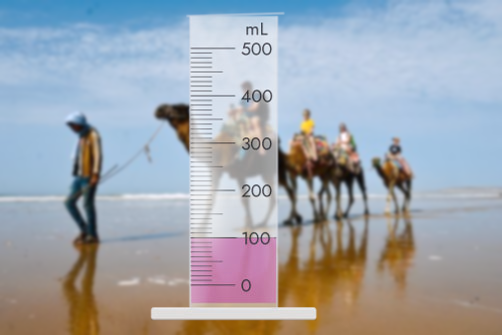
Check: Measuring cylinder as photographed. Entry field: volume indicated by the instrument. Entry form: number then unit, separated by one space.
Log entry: 100 mL
